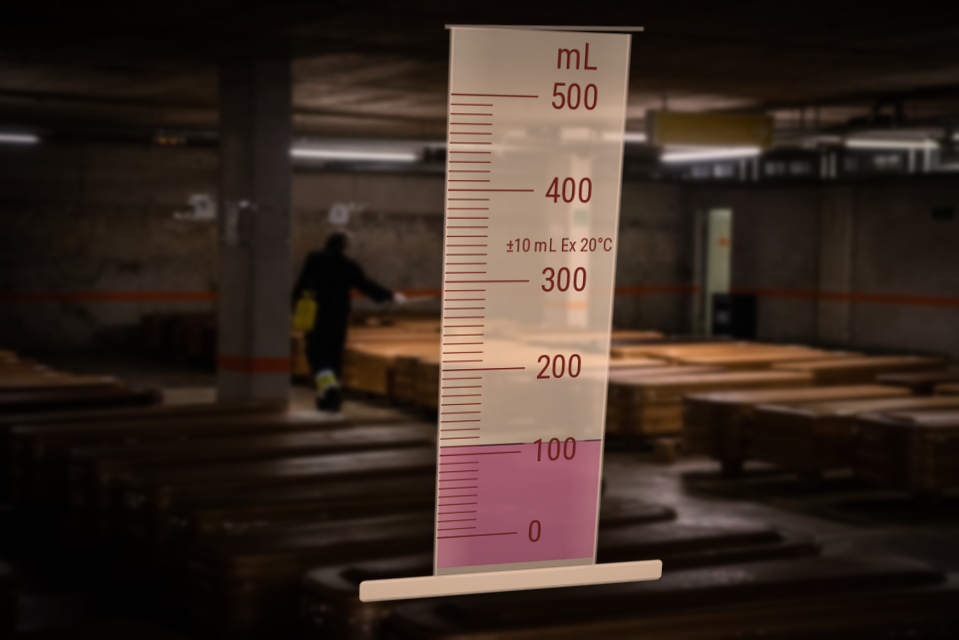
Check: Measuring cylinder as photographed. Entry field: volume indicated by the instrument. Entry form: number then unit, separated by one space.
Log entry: 110 mL
